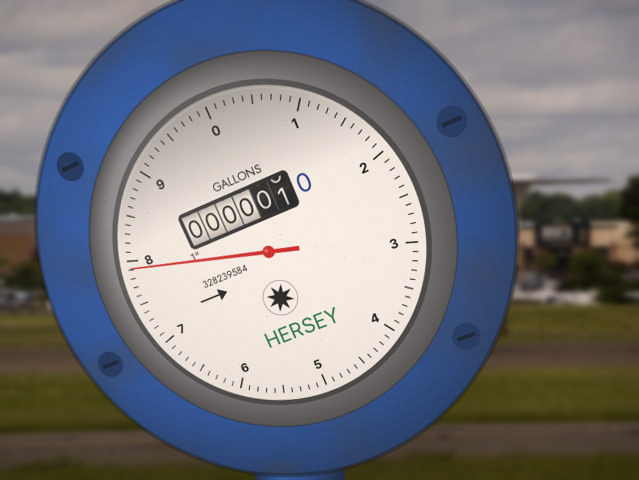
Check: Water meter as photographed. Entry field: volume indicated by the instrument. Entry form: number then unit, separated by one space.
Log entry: 7.9 gal
